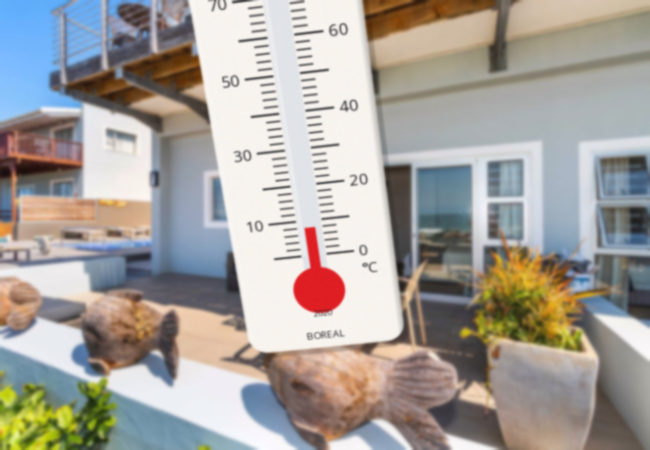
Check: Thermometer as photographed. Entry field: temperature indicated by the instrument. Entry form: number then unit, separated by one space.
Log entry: 8 °C
